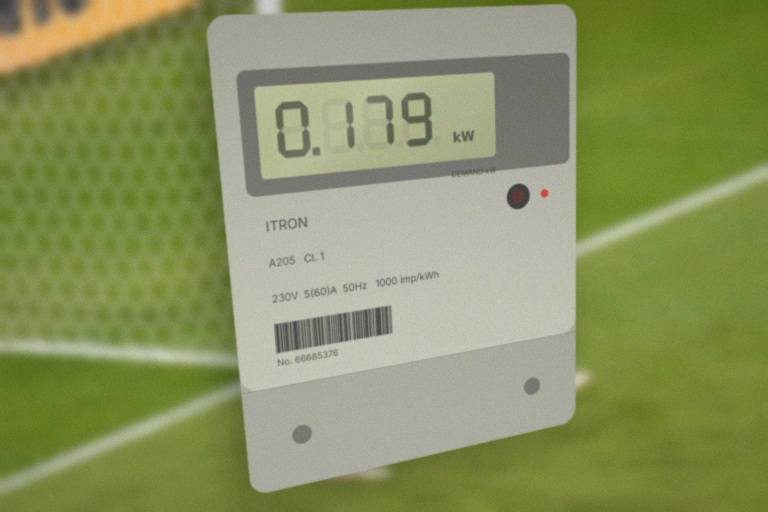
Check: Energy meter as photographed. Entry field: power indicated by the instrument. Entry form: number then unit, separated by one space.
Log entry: 0.179 kW
